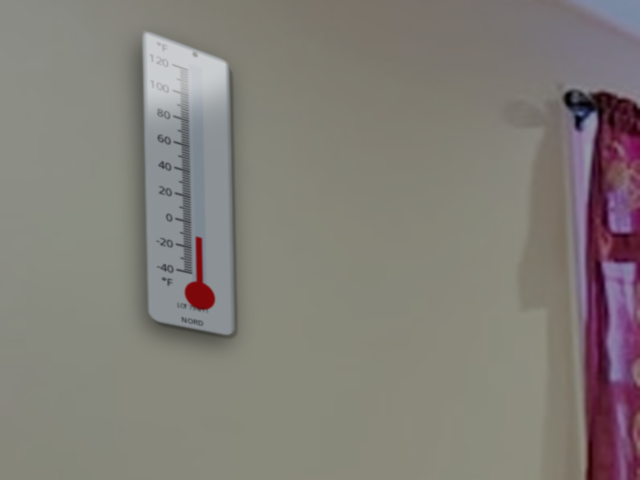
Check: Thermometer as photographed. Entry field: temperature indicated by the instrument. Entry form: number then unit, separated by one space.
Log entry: -10 °F
